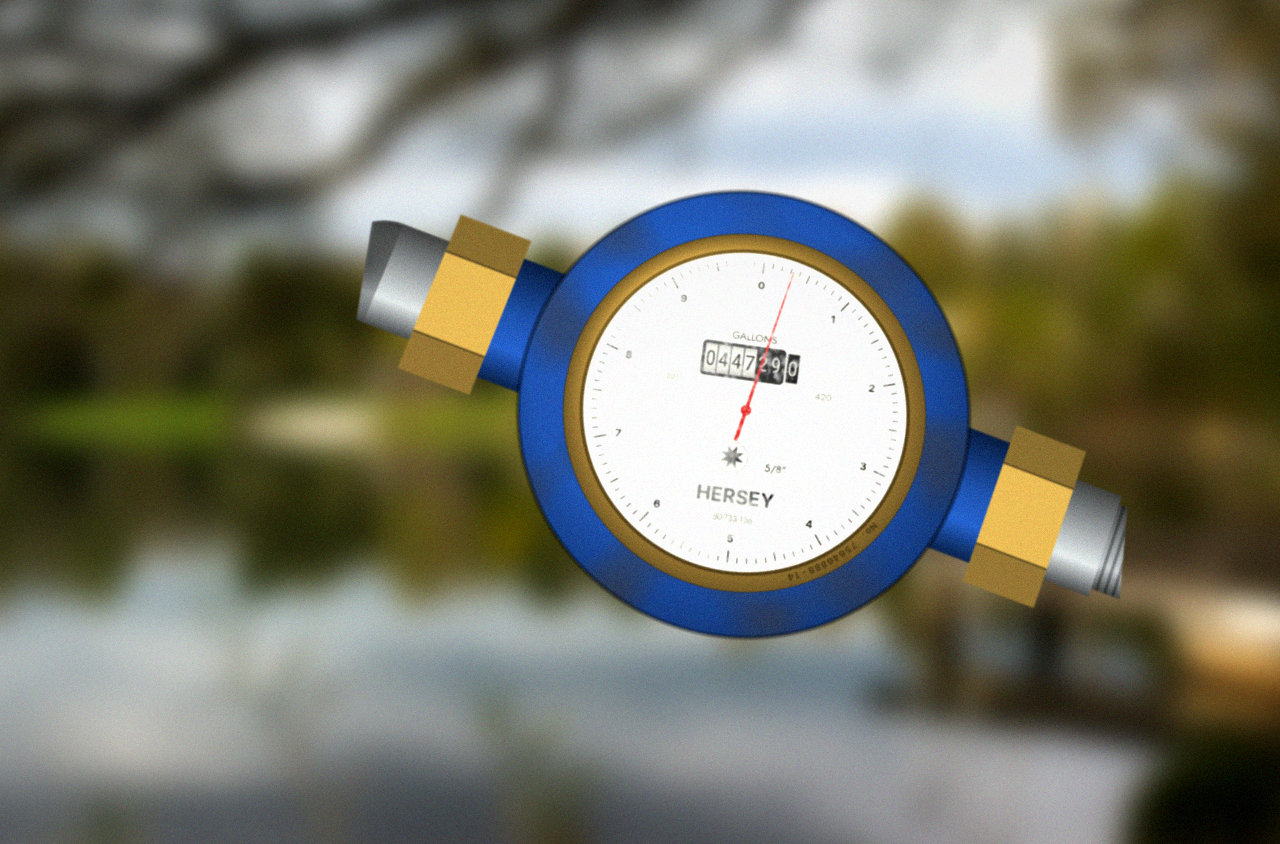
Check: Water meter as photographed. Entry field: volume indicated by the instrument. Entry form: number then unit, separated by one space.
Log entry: 447290.3 gal
